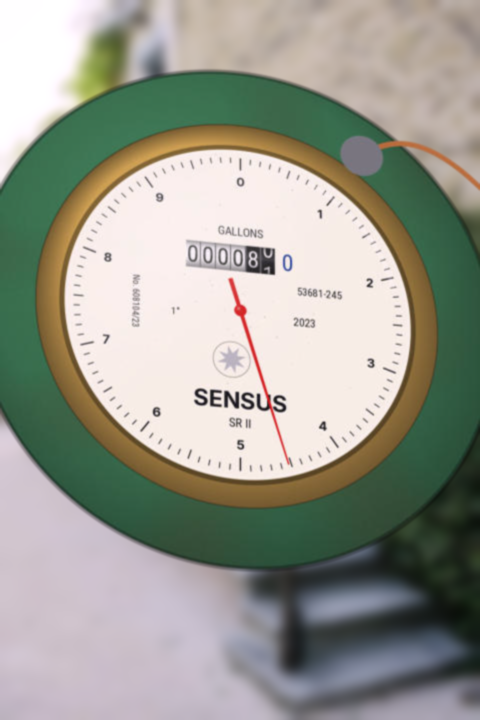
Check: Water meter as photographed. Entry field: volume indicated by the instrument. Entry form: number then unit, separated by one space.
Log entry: 804.5 gal
